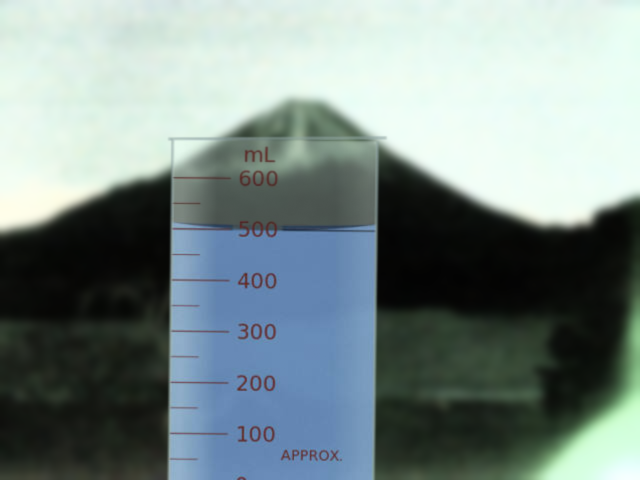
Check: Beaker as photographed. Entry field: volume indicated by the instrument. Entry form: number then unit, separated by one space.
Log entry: 500 mL
